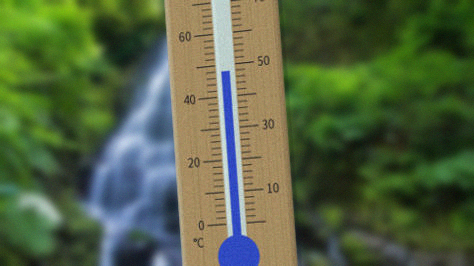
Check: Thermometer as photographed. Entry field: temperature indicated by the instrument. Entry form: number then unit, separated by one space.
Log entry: 48 °C
